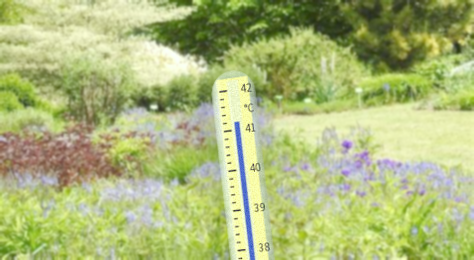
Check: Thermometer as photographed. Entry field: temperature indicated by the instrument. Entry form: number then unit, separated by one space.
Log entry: 41.2 °C
